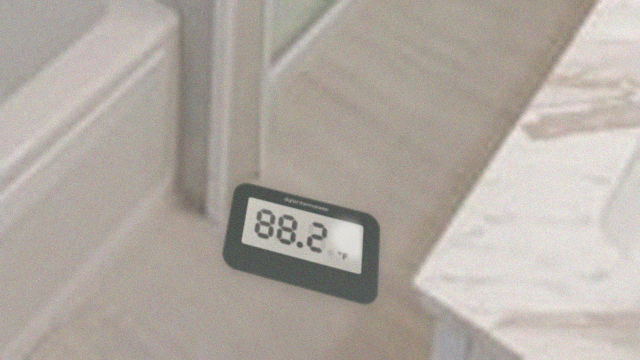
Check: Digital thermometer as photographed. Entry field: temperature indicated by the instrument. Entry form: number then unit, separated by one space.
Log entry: 88.2 °F
